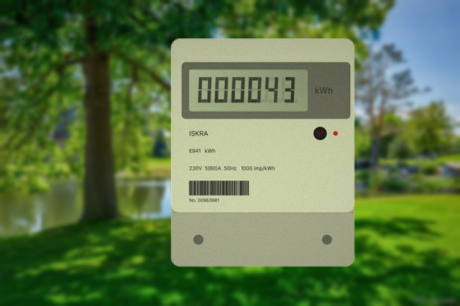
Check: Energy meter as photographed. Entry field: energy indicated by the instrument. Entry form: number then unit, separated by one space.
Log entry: 43 kWh
